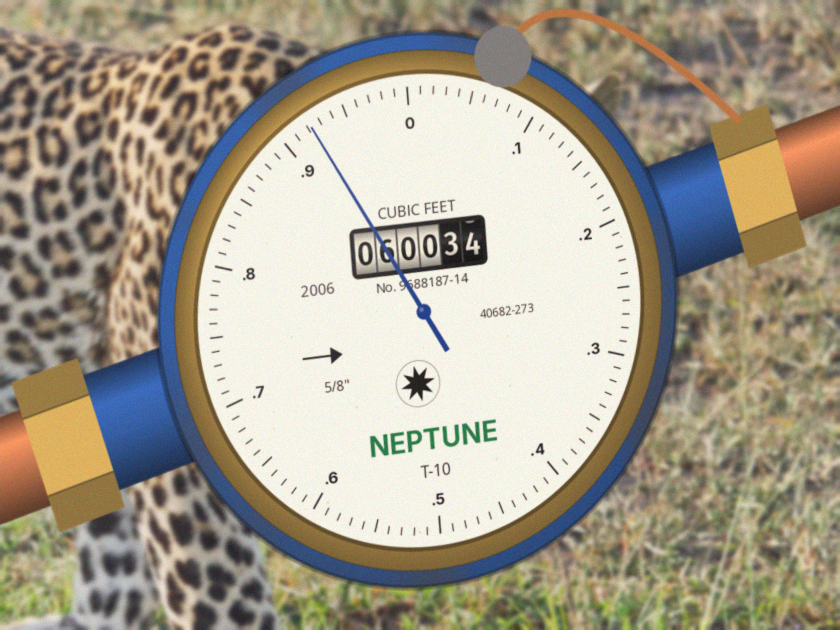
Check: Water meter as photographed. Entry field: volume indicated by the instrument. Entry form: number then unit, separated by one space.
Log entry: 60033.92 ft³
